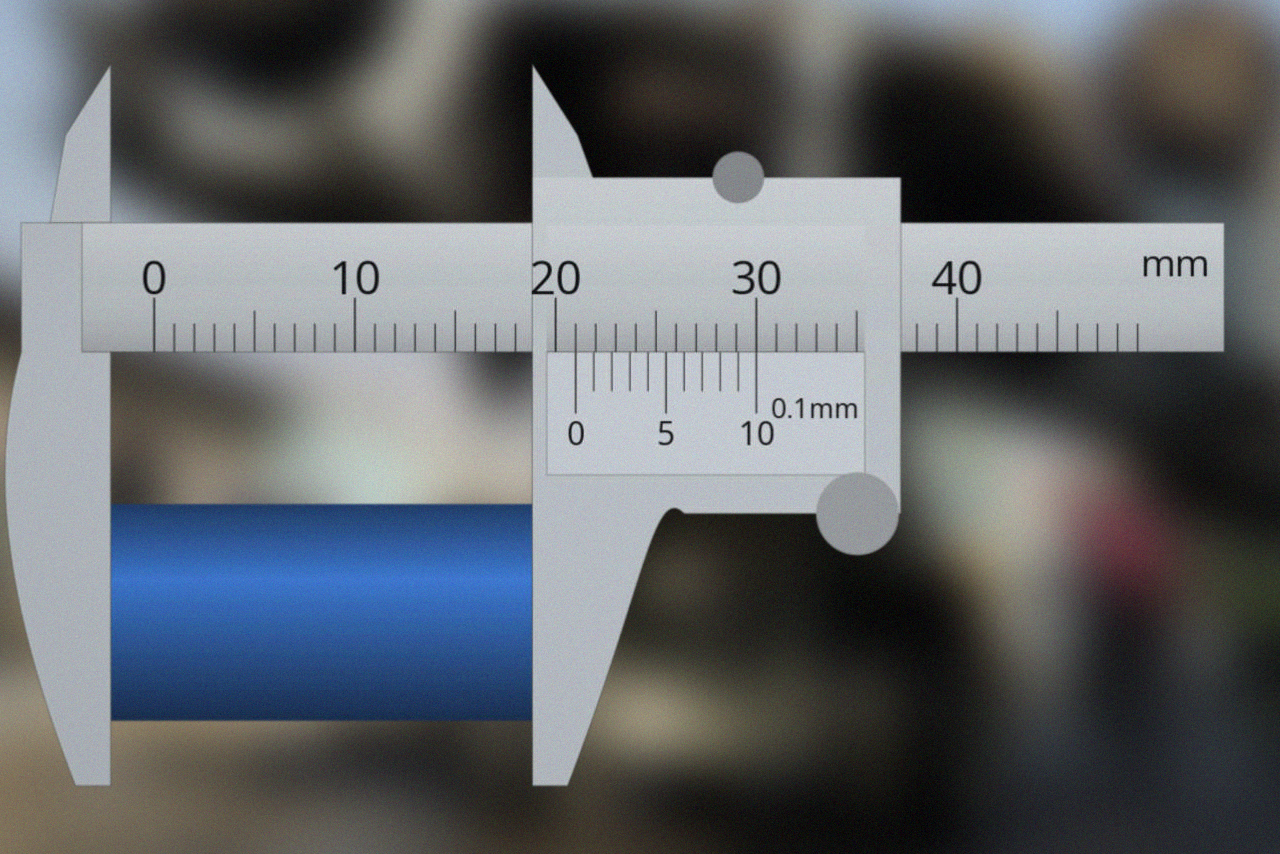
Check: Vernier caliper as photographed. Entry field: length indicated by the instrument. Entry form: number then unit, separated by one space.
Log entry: 21.0 mm
